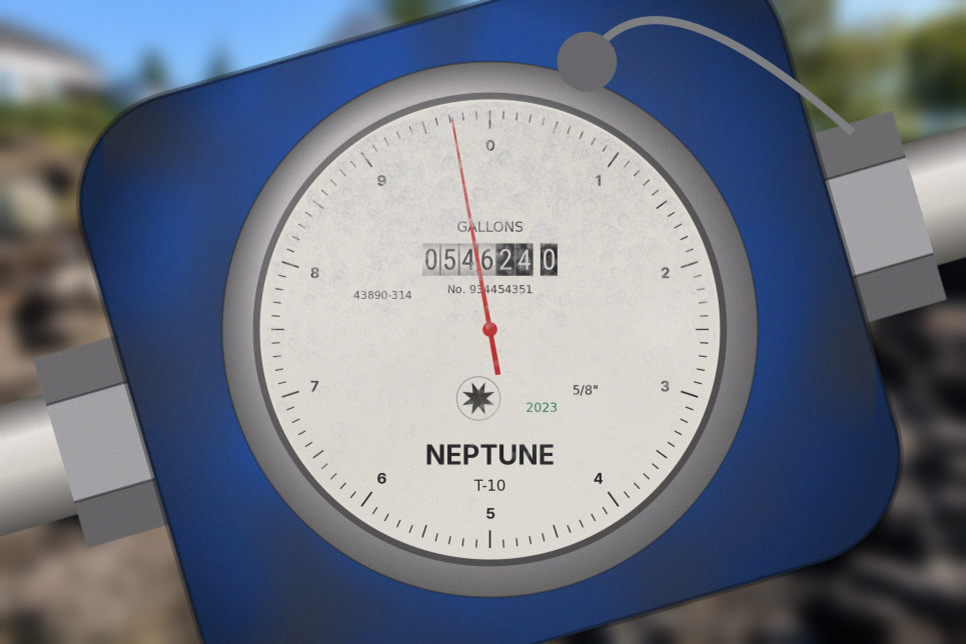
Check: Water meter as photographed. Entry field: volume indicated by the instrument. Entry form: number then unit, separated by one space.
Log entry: 546239.7 gal
